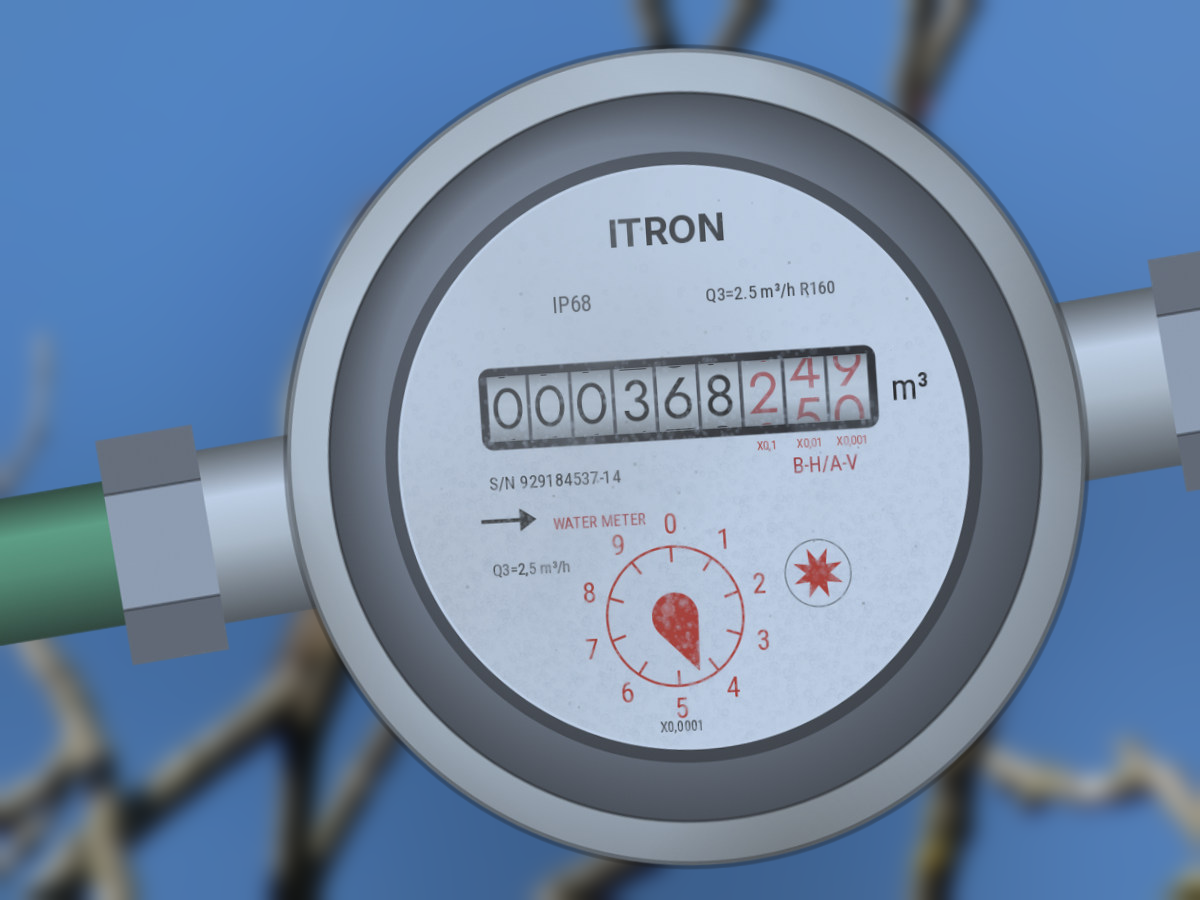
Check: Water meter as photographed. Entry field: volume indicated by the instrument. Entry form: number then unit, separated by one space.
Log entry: 368.2494 m³
